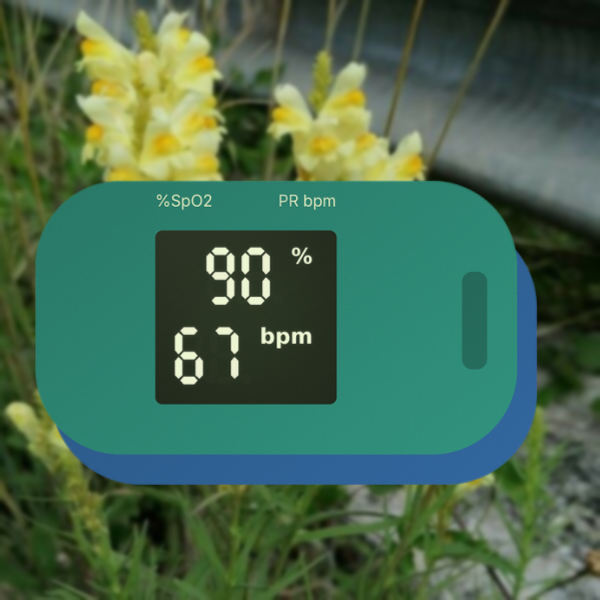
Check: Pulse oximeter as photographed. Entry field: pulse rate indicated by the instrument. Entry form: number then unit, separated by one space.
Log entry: 67 bpm
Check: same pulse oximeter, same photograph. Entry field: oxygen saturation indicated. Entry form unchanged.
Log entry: 90 %
